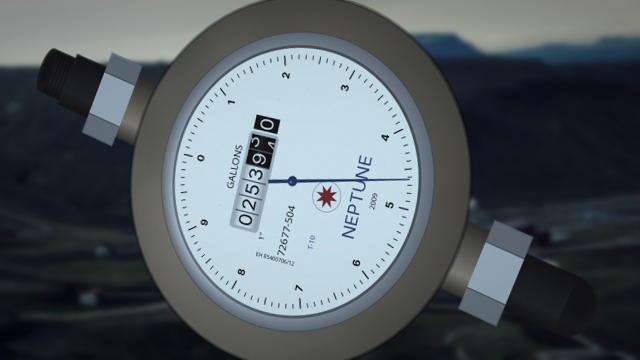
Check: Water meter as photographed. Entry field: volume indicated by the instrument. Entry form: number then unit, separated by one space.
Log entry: 253934.6 gal
